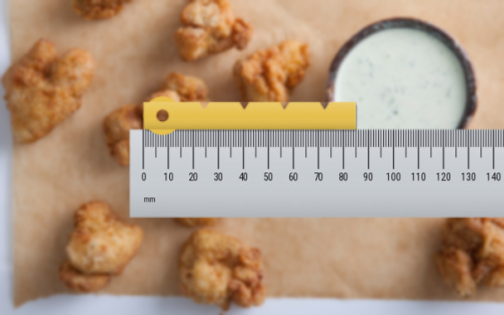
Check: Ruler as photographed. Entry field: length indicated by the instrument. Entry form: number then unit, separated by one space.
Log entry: 85 mm
